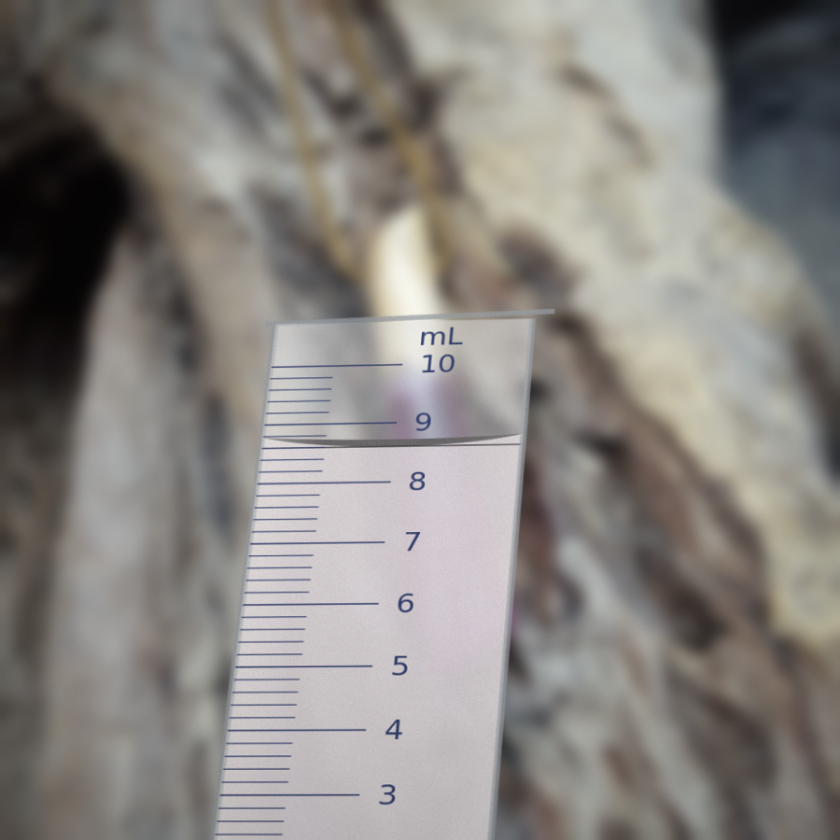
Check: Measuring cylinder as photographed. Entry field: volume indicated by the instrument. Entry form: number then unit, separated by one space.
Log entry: 8.6 mL
